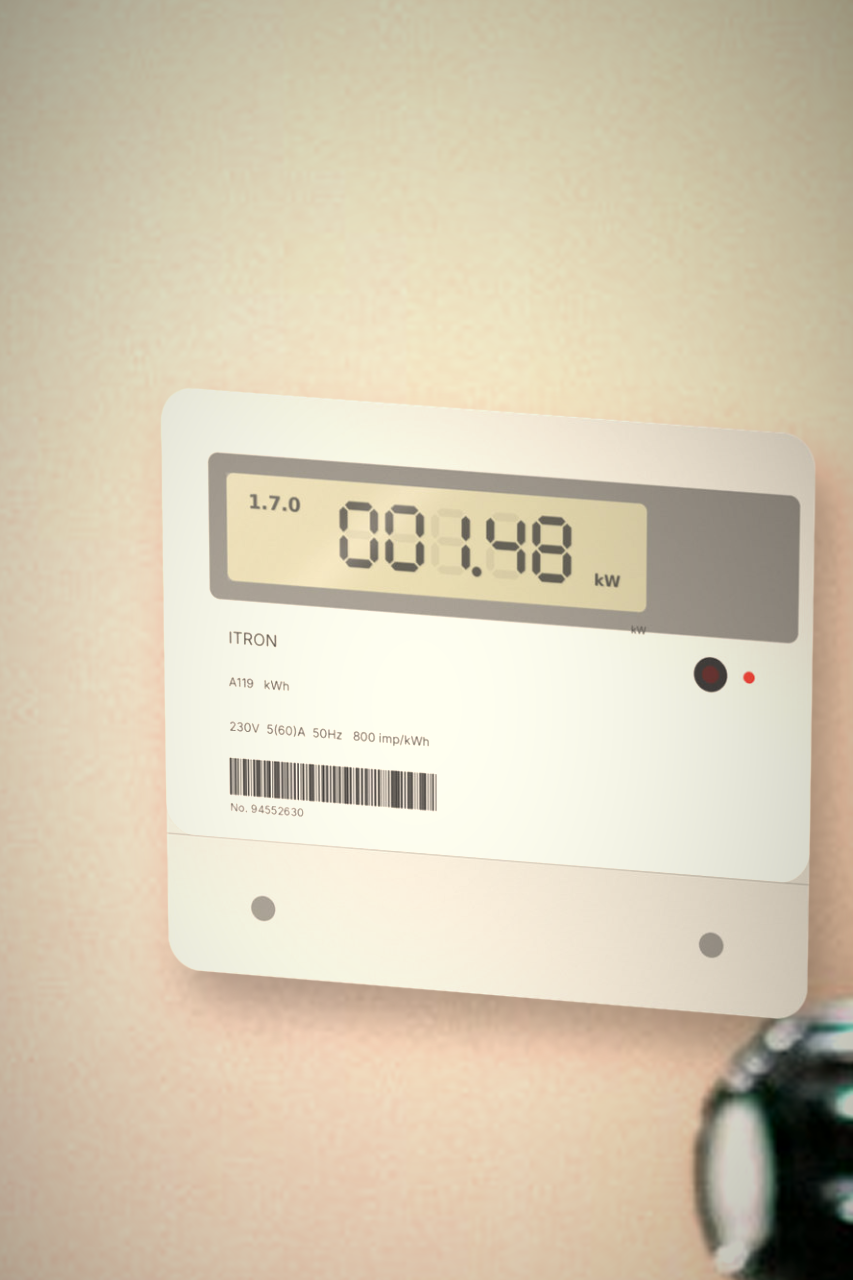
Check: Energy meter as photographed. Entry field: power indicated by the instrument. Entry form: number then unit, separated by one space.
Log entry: 1.48 kW
